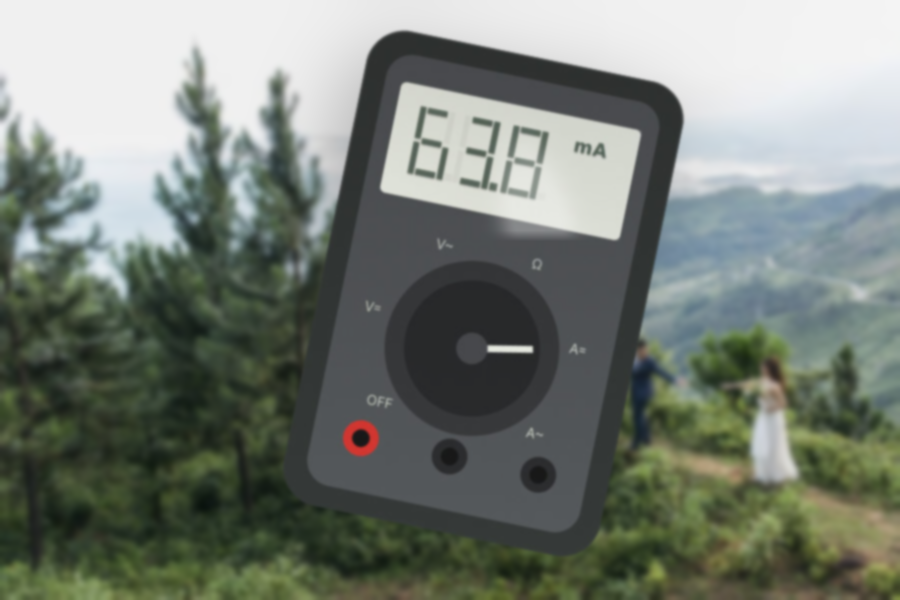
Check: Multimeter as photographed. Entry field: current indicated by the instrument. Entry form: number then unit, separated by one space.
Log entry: 63.8 mA
